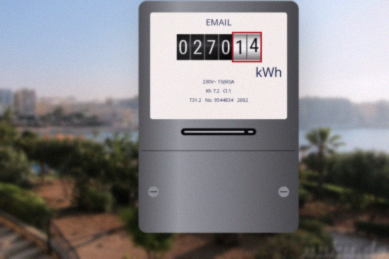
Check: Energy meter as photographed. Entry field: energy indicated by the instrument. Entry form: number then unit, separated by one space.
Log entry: 270.14 kWh
